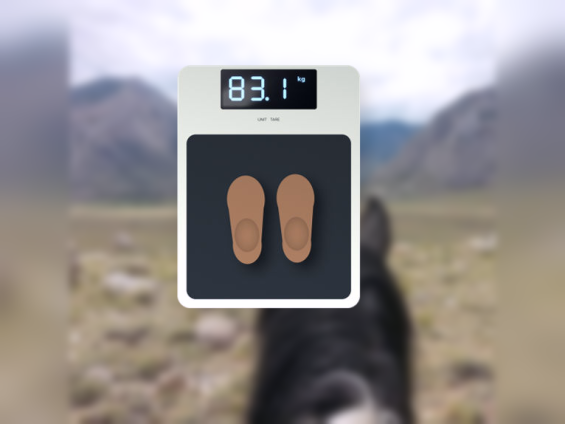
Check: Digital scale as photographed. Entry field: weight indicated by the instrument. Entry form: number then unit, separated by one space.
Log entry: 83.1 kg
